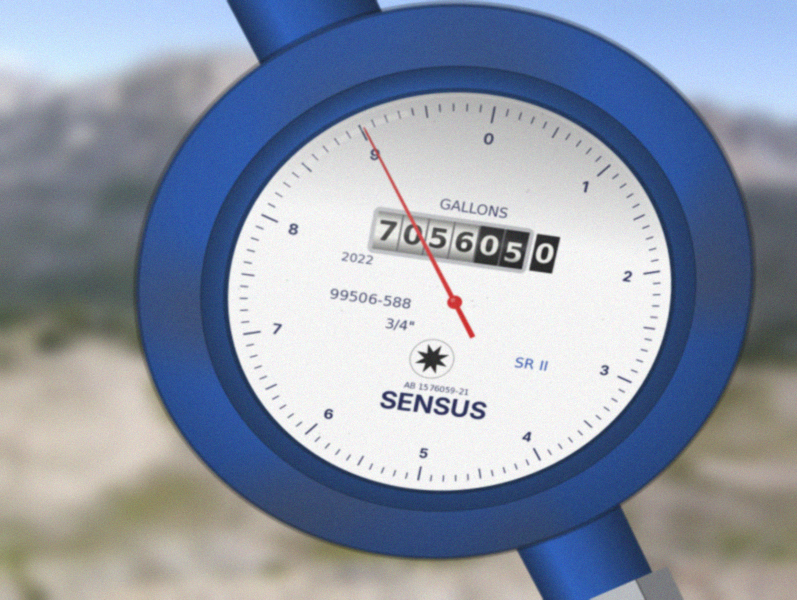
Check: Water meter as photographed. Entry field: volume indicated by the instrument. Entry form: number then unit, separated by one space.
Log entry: 7056049.0 gal
